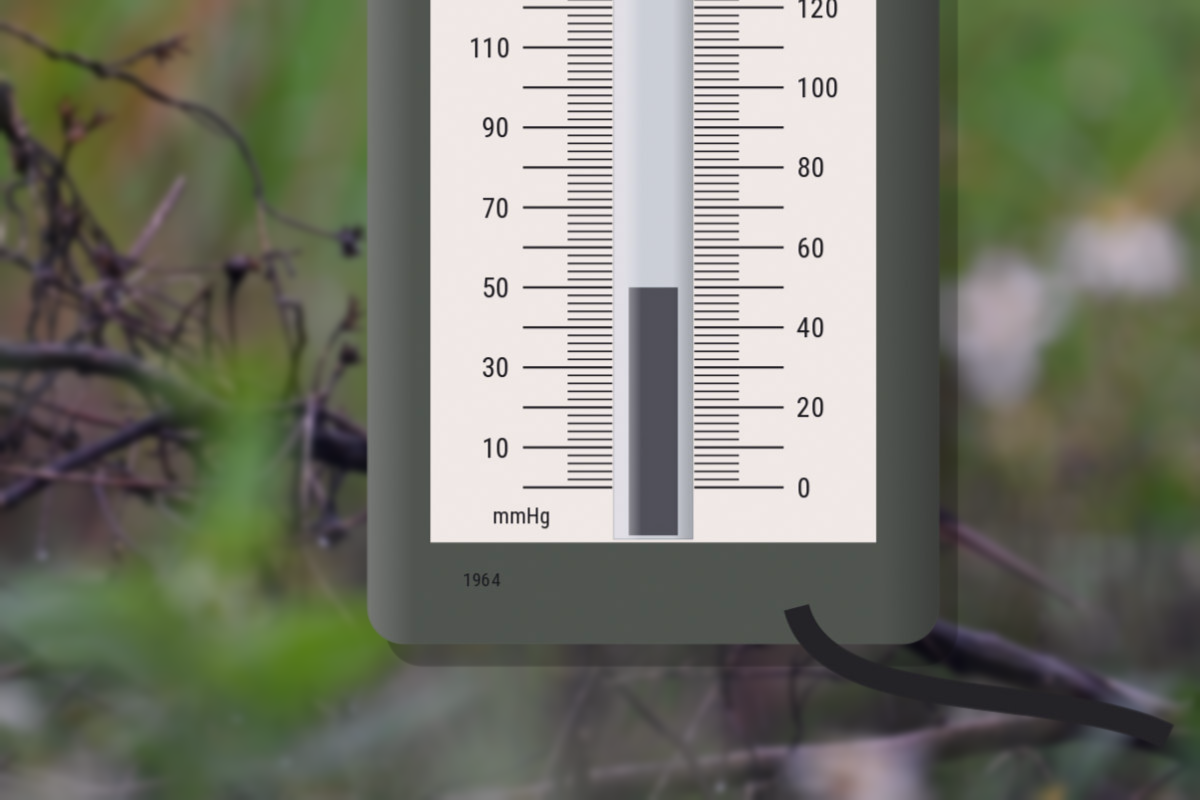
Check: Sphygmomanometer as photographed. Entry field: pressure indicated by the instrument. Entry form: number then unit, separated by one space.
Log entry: 50 mmHg
